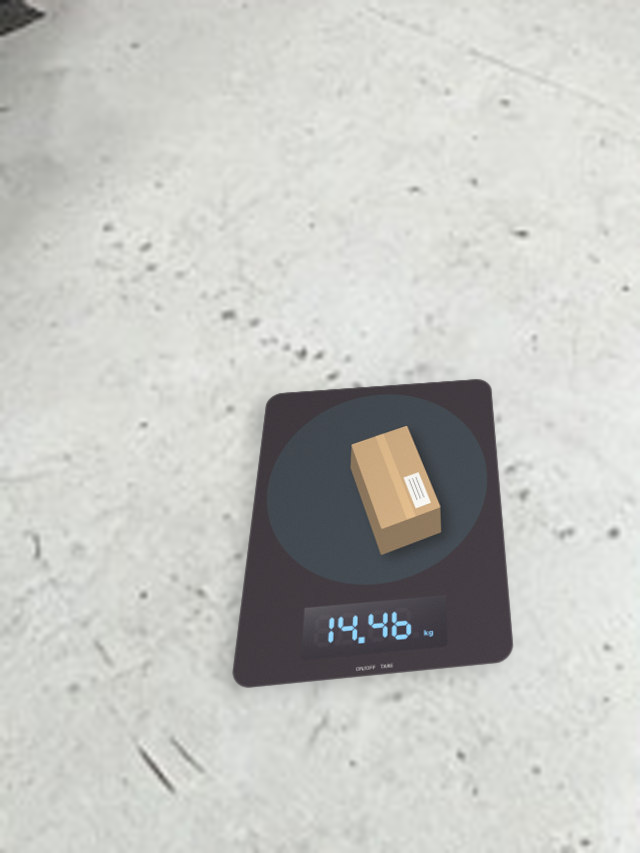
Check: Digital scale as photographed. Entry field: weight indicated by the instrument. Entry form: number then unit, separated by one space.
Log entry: 14.46 kg
